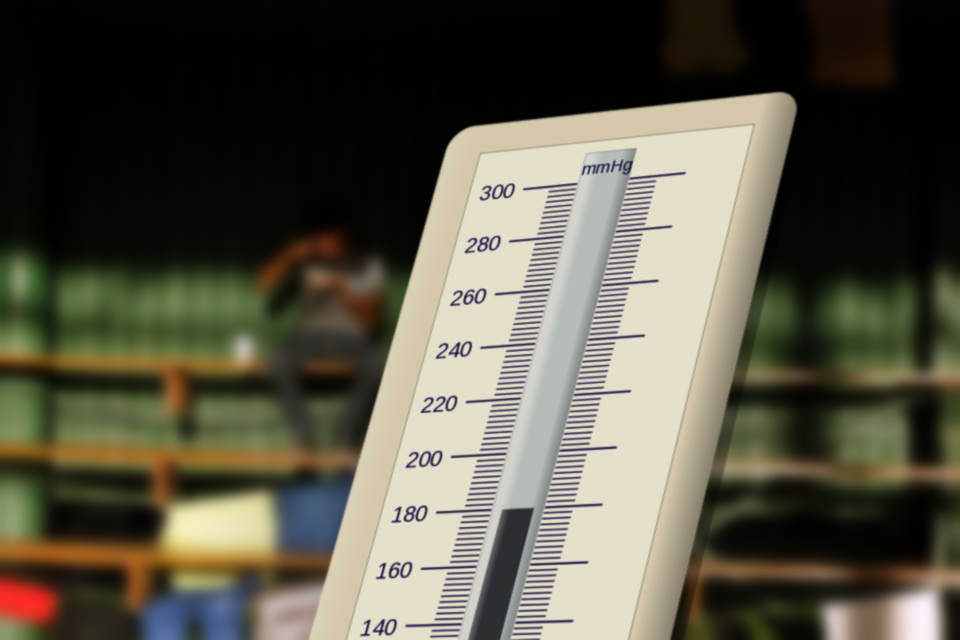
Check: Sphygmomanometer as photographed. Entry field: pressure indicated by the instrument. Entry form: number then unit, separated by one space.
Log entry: 180 mmHg
